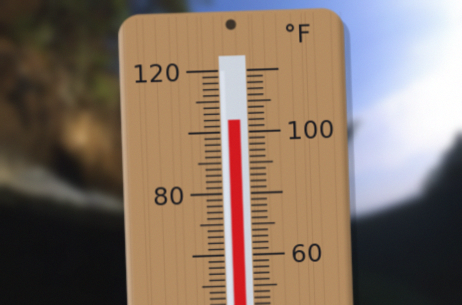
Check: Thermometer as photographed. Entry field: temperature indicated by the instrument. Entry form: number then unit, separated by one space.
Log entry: 104 °F
